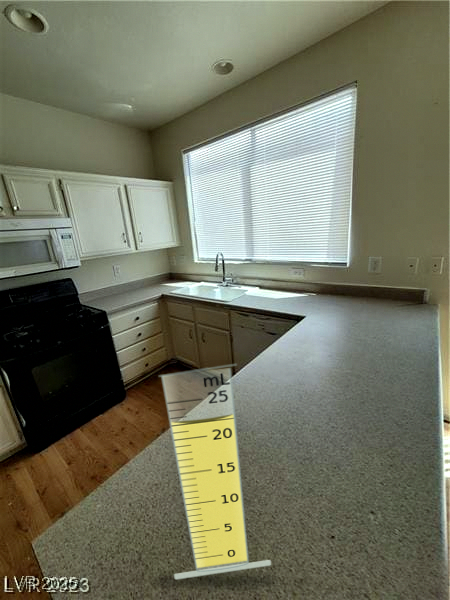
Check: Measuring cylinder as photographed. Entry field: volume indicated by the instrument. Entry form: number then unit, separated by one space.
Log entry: 22 mL
